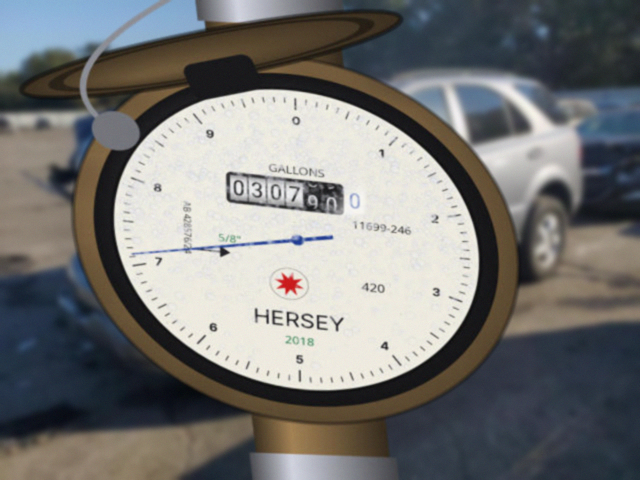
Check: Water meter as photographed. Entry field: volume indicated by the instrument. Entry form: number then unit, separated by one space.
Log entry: 307897.1 gal
